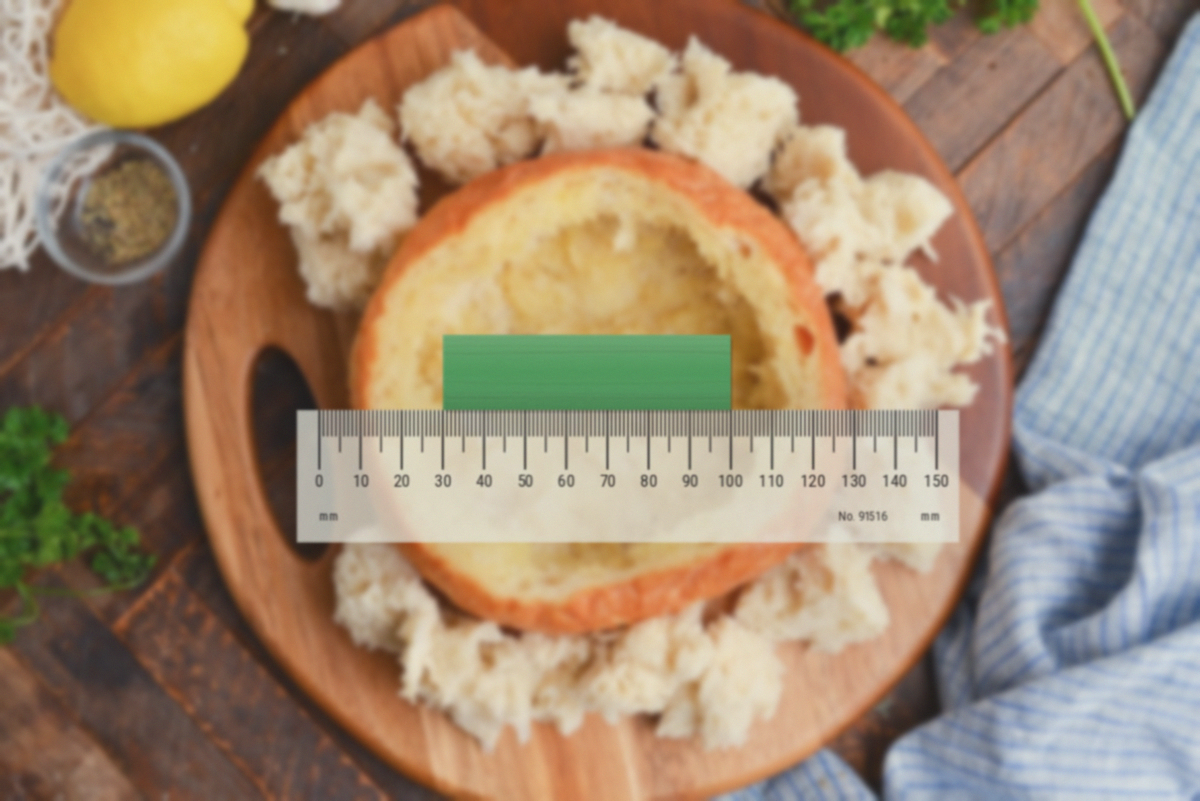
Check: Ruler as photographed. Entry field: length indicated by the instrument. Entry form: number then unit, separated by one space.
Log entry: 70 mm
